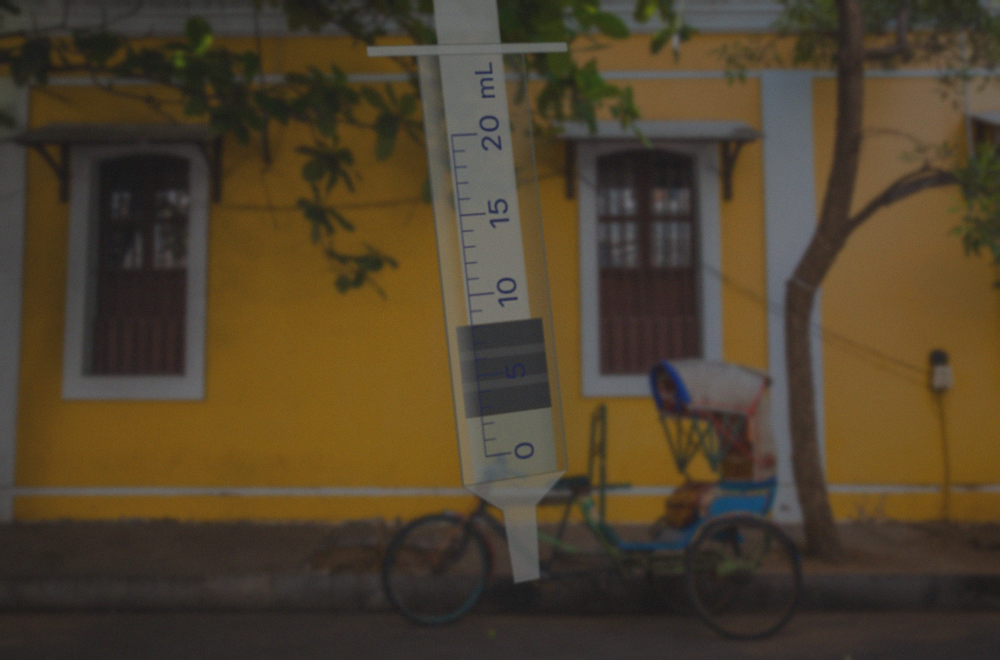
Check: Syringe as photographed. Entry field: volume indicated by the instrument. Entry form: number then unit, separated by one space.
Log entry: 2.5 mL
